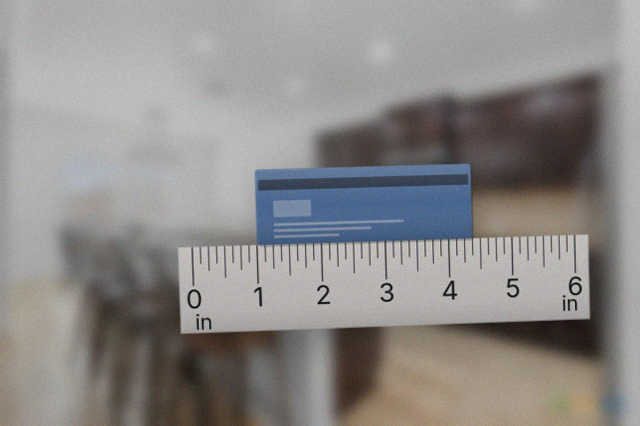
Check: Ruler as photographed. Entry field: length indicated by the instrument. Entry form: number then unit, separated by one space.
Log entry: 3.375 in
